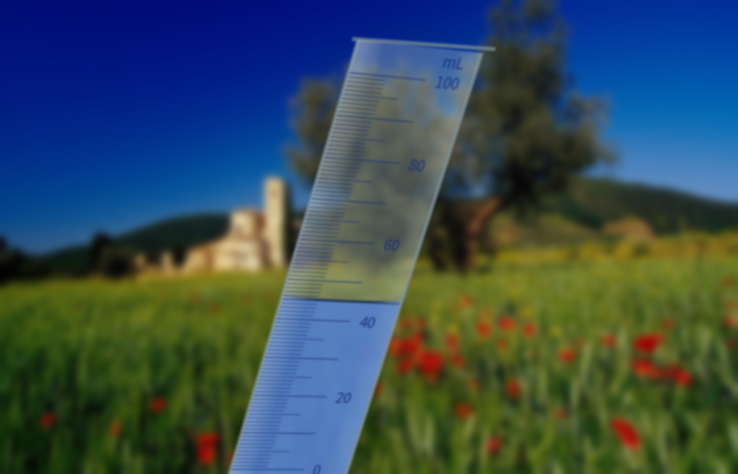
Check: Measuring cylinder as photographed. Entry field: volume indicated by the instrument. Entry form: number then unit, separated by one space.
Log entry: 45 mL
